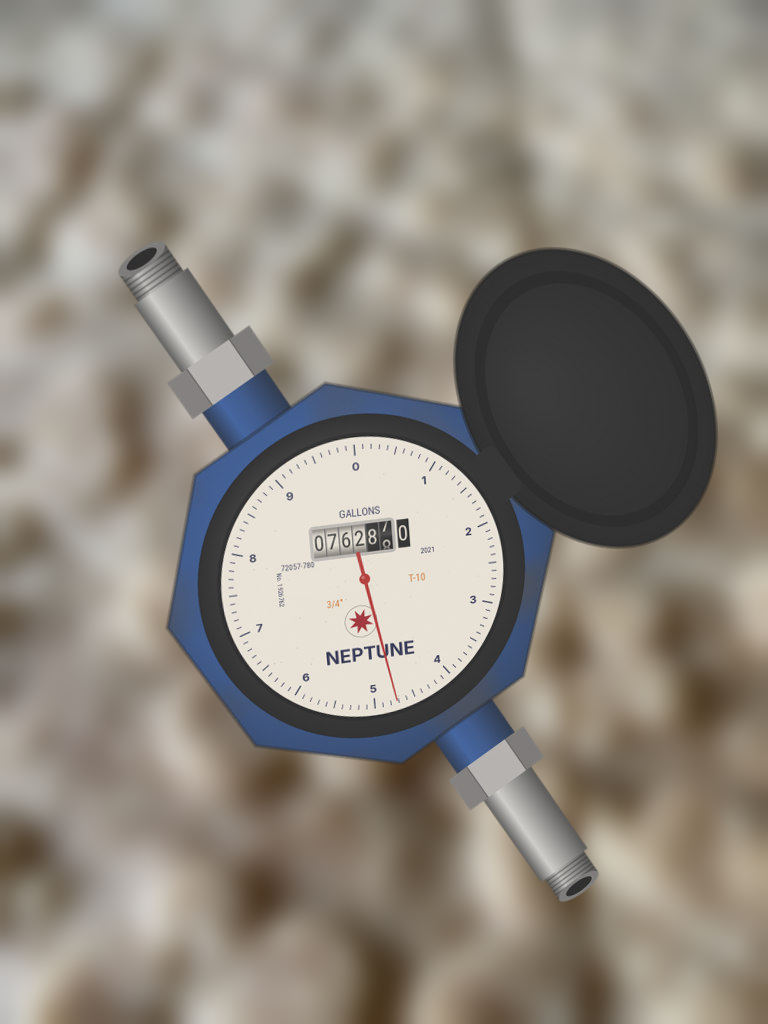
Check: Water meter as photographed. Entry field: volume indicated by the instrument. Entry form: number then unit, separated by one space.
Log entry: 762874.7 gal
